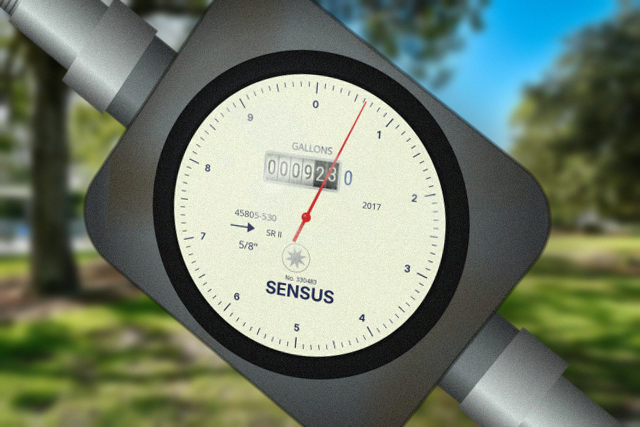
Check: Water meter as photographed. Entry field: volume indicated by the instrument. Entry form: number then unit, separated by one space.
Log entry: 9230.6 gal
